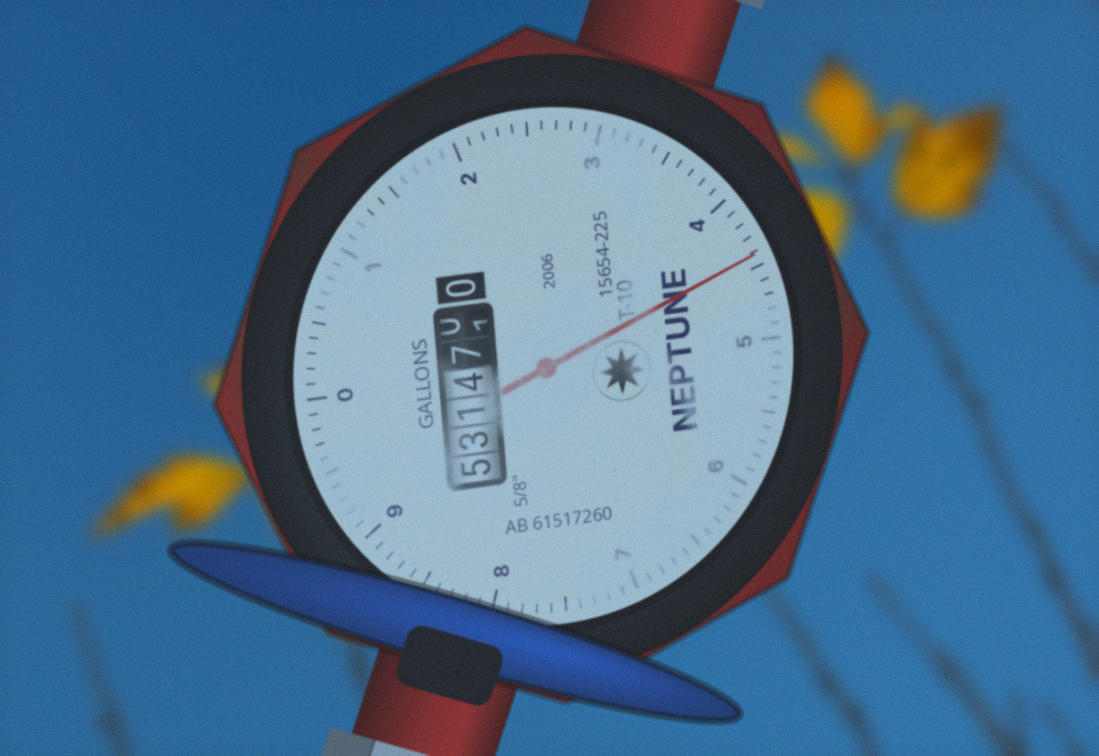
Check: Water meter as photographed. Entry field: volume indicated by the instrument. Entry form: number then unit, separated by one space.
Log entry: 5314704.4 gal
